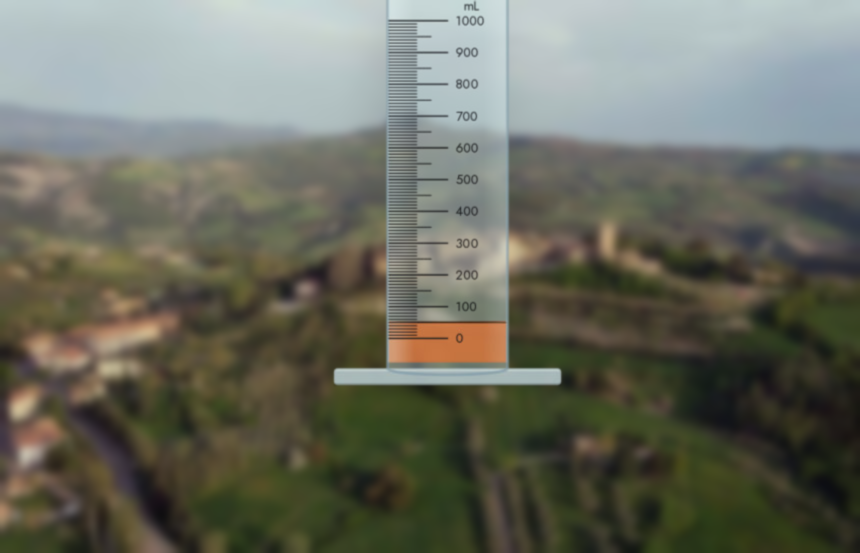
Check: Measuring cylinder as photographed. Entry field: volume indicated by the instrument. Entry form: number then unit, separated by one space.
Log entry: 50 mL
